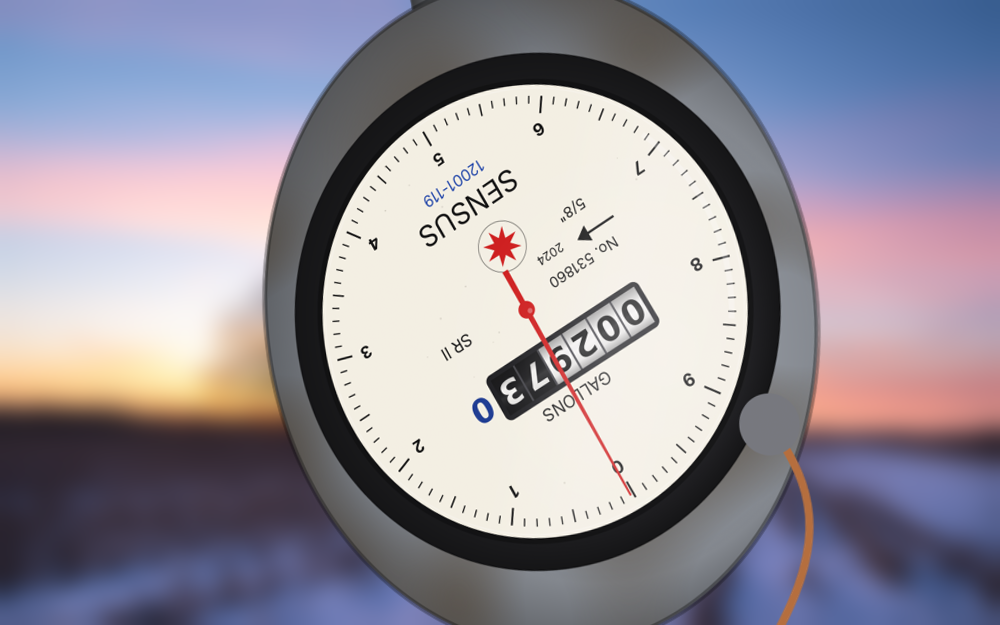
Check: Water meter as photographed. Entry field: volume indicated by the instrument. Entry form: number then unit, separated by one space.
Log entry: 29730.0 gal
